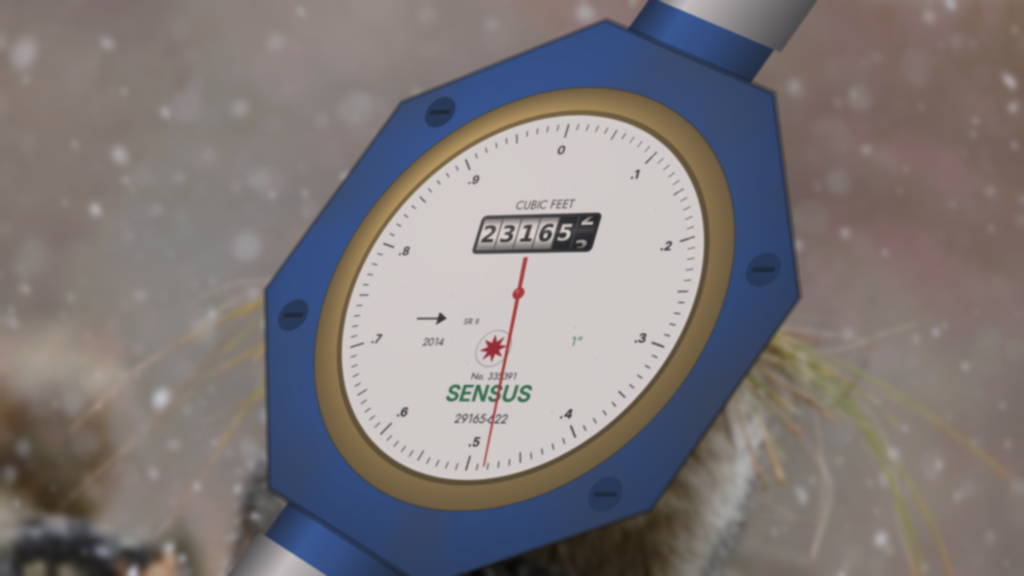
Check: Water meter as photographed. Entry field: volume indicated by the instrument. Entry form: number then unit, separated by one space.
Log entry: 231652.48 ft³
